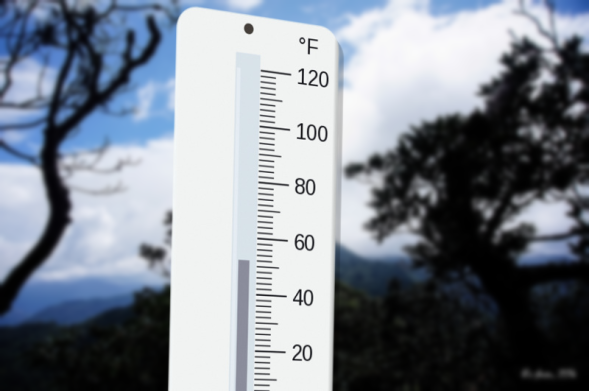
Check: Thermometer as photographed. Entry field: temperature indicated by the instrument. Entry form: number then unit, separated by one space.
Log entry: 52 °F
